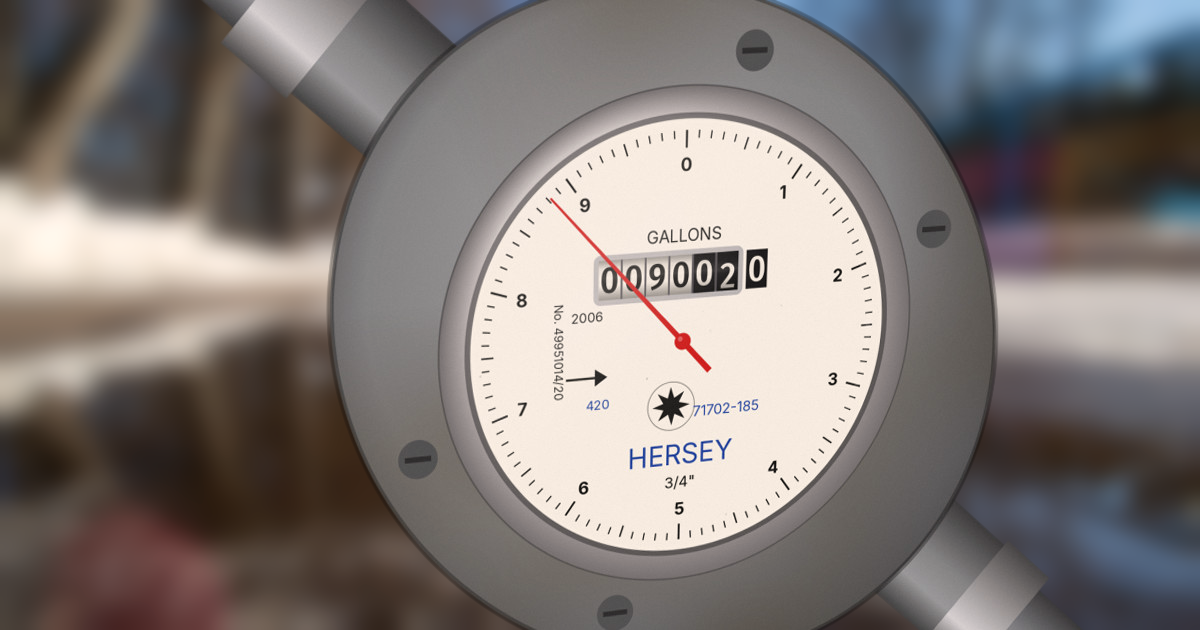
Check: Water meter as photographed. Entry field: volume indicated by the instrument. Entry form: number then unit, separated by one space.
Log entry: 90018.8 gal
